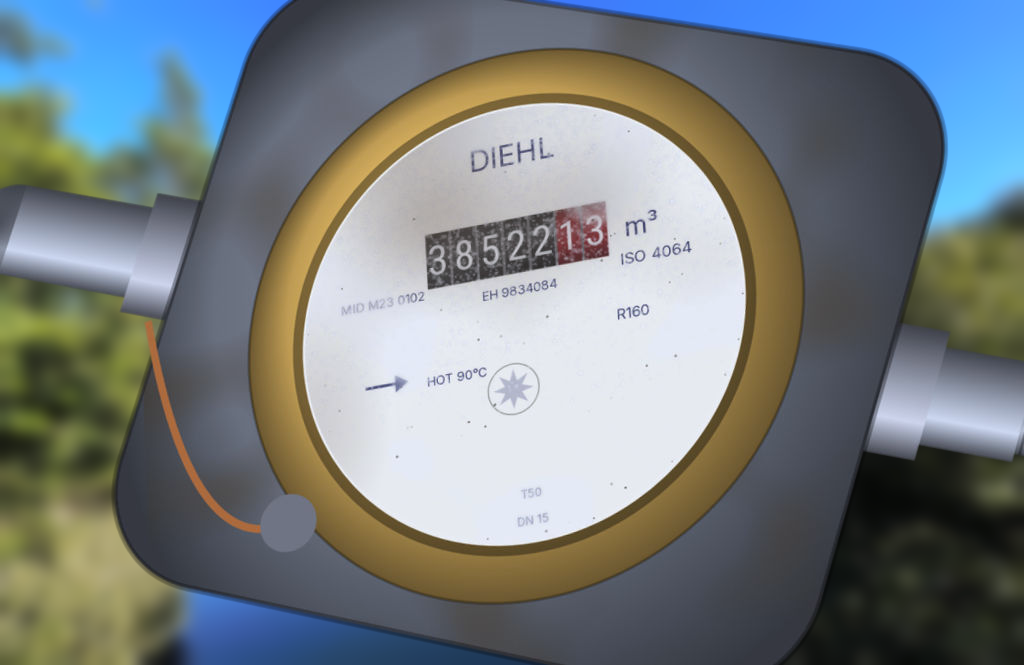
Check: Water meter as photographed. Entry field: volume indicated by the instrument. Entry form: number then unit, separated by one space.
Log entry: 38522.13 m³
